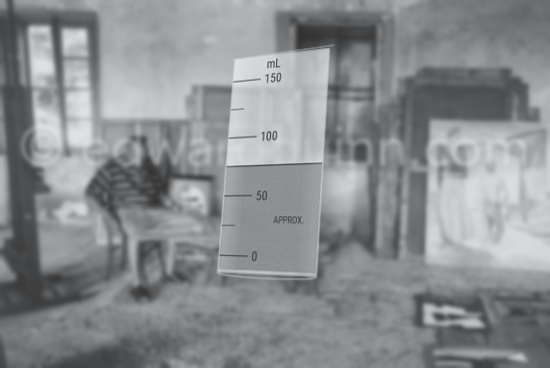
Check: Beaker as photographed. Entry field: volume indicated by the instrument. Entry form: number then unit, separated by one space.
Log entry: 75 mL
